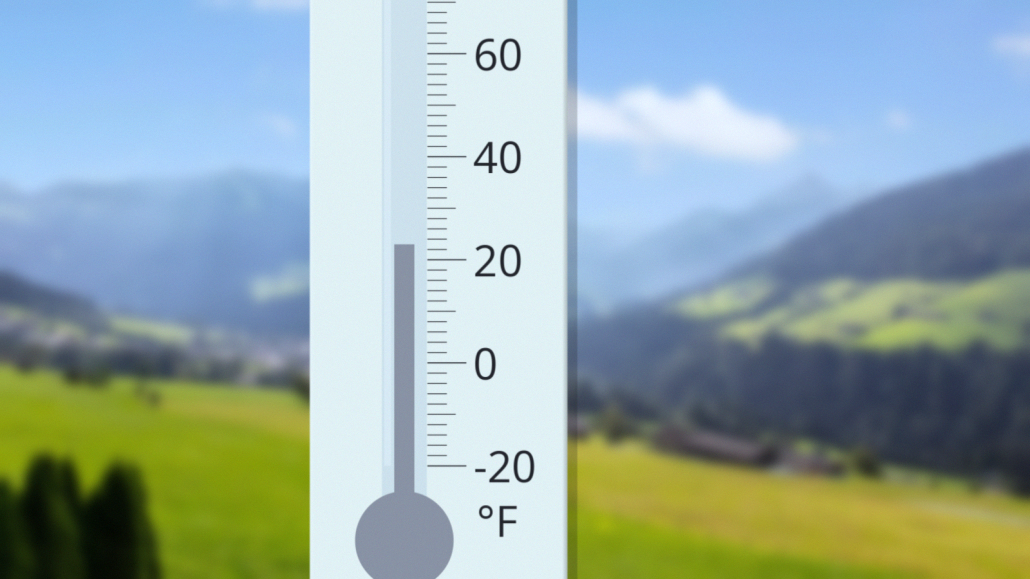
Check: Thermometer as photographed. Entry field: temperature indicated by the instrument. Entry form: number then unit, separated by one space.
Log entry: 23 °F
